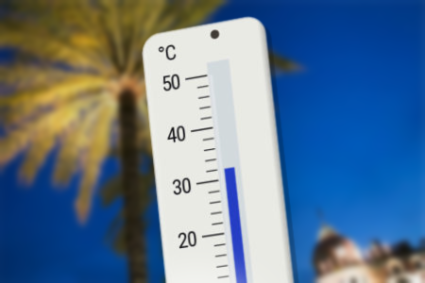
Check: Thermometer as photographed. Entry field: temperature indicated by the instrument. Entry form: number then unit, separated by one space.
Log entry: 32 °C
